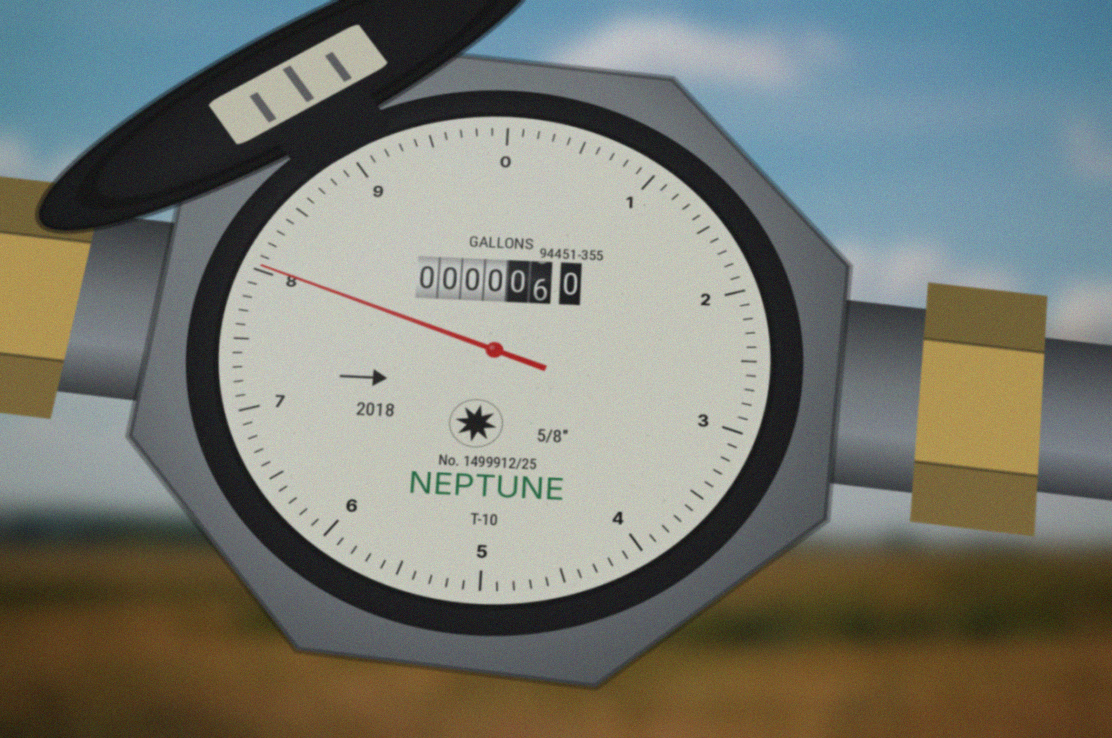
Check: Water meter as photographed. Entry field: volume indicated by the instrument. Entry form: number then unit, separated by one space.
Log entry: 58.0 gal
